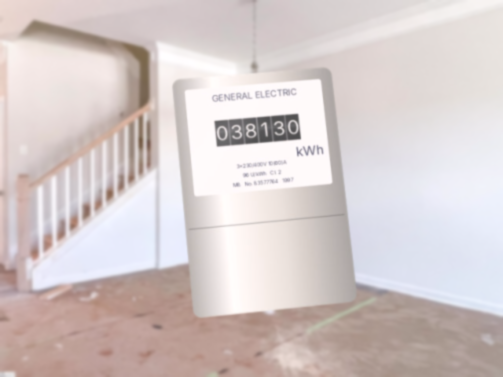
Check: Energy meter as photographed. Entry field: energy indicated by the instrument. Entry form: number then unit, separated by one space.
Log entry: 38130 kWh
